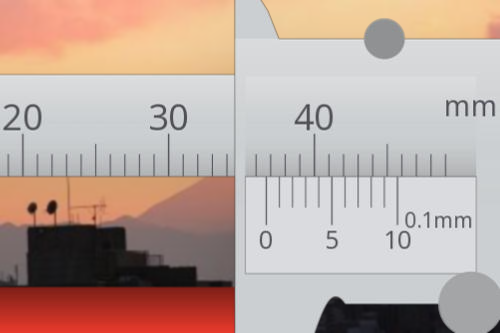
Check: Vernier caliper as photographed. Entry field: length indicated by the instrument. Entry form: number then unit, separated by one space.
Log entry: 36.7 mm
